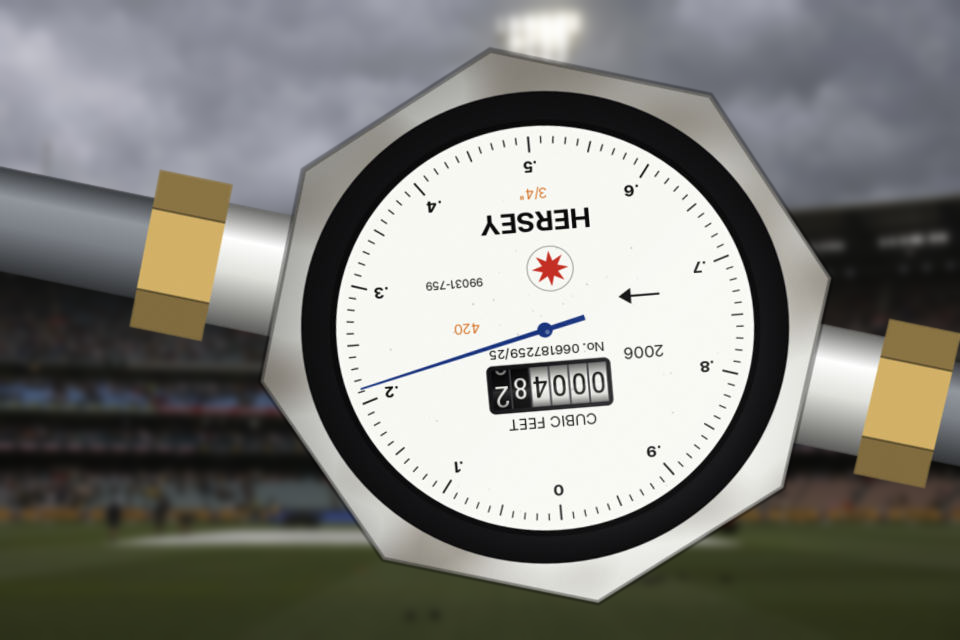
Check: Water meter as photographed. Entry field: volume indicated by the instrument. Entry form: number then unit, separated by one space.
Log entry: 482.21 ft³
